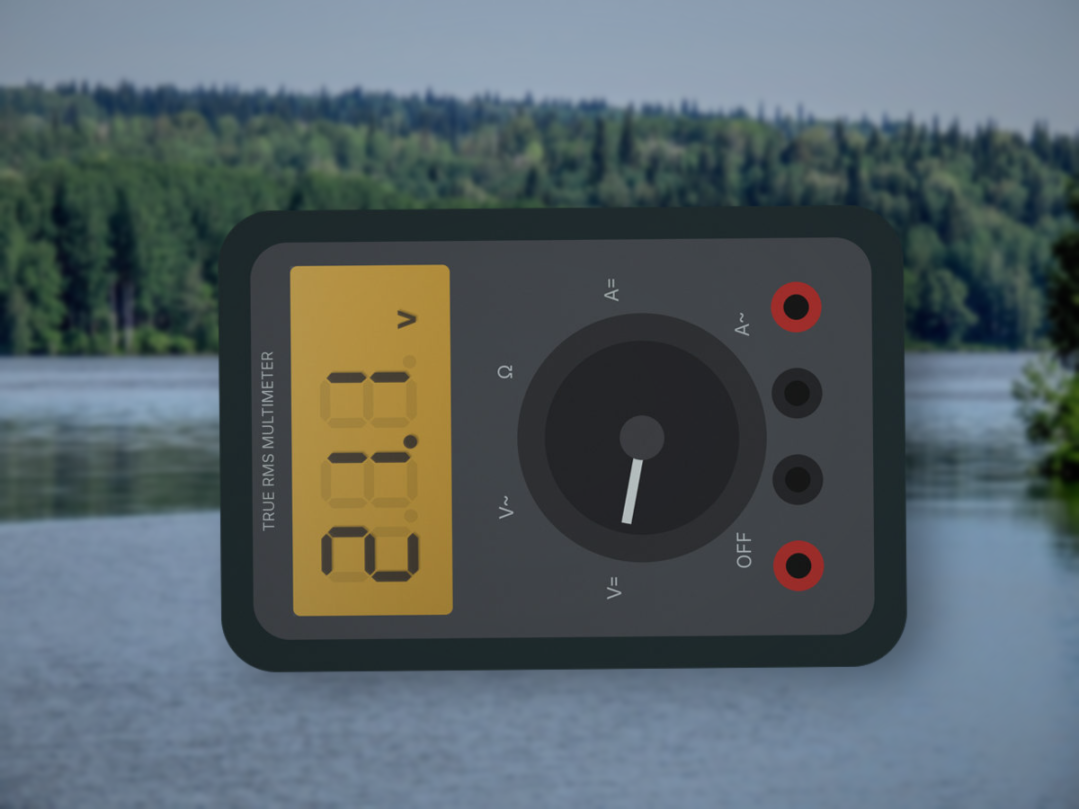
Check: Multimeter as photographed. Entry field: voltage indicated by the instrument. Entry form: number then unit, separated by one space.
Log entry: 21.1 V
